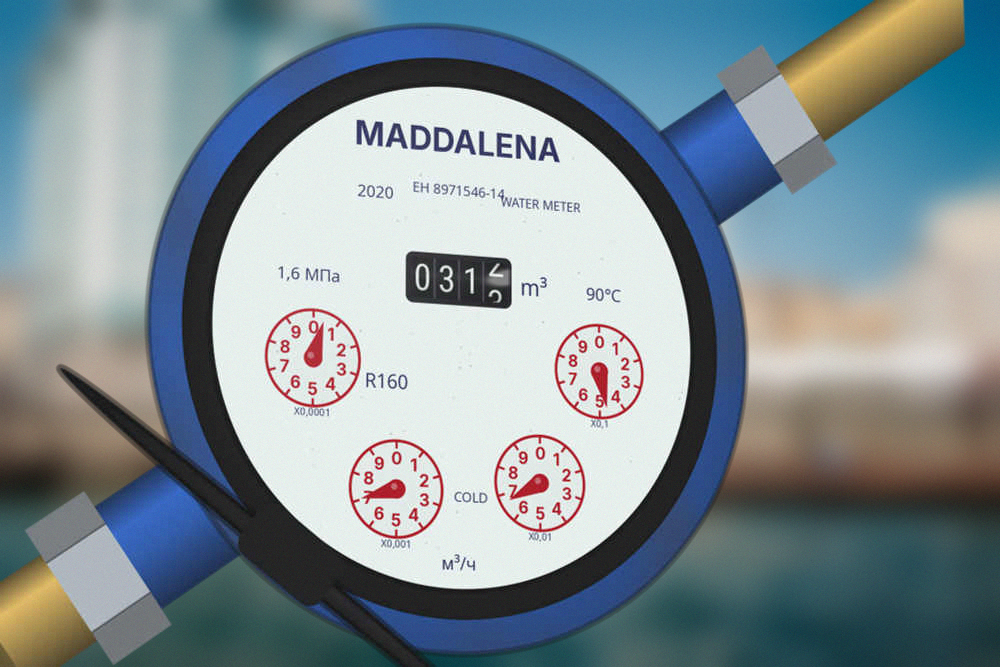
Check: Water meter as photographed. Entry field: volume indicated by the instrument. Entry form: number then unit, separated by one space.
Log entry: 312.4670 m³
